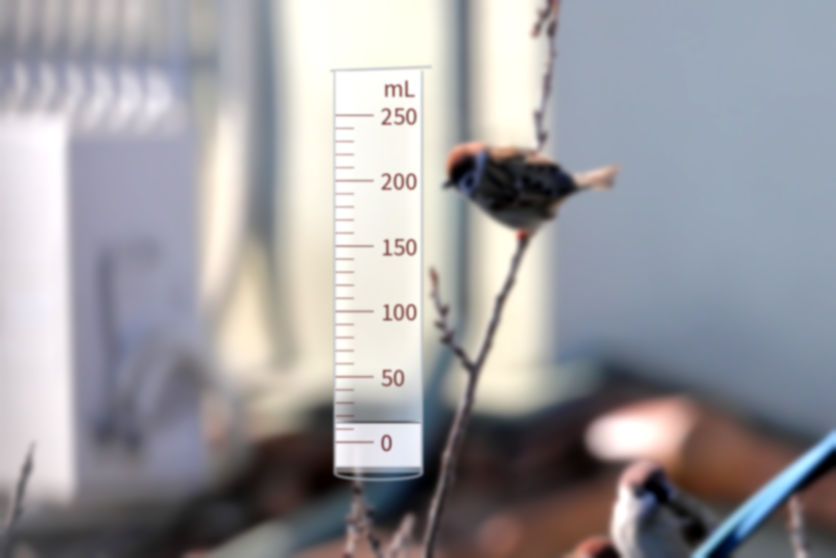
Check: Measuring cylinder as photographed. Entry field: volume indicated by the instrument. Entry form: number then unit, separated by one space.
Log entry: 15 mL
